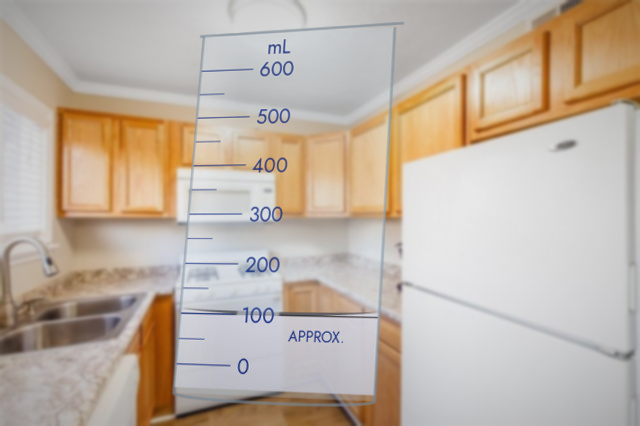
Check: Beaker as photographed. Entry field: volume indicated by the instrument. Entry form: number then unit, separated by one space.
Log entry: 100 mL
